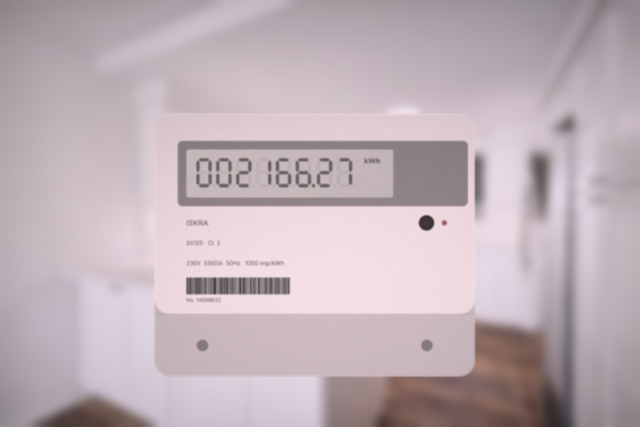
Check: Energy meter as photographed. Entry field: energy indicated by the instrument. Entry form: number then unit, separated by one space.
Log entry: 2166.27 kWh
